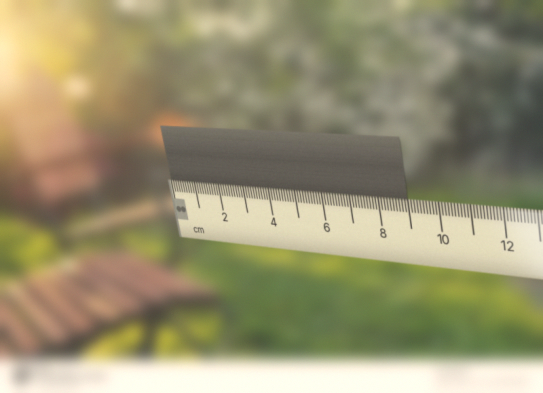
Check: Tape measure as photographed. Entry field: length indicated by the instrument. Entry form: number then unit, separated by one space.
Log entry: 9 cm
